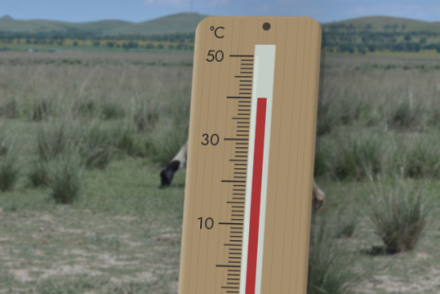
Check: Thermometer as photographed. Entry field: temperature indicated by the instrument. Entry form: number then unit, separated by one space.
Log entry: 40 °C
